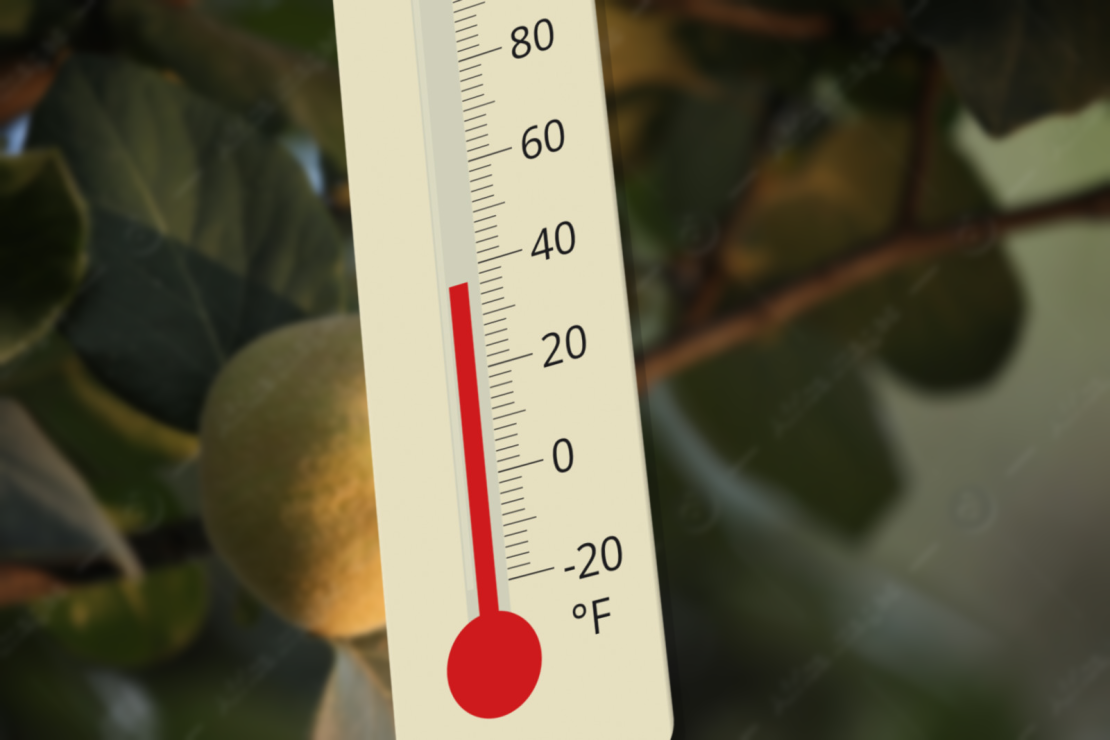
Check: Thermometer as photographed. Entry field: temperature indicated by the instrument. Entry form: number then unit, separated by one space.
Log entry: 37 °F
